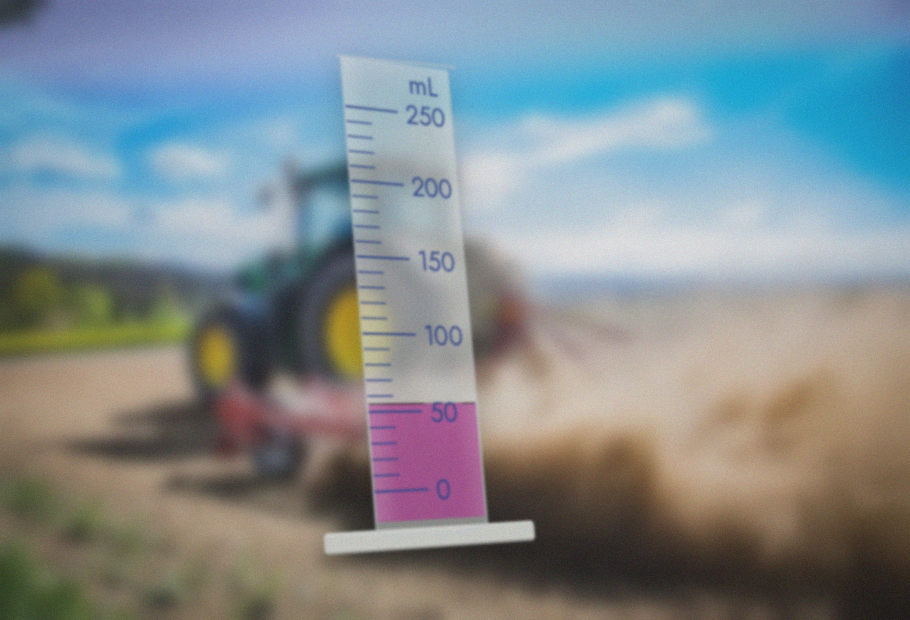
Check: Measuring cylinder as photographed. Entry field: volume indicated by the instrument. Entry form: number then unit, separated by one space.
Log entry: 55 mL
